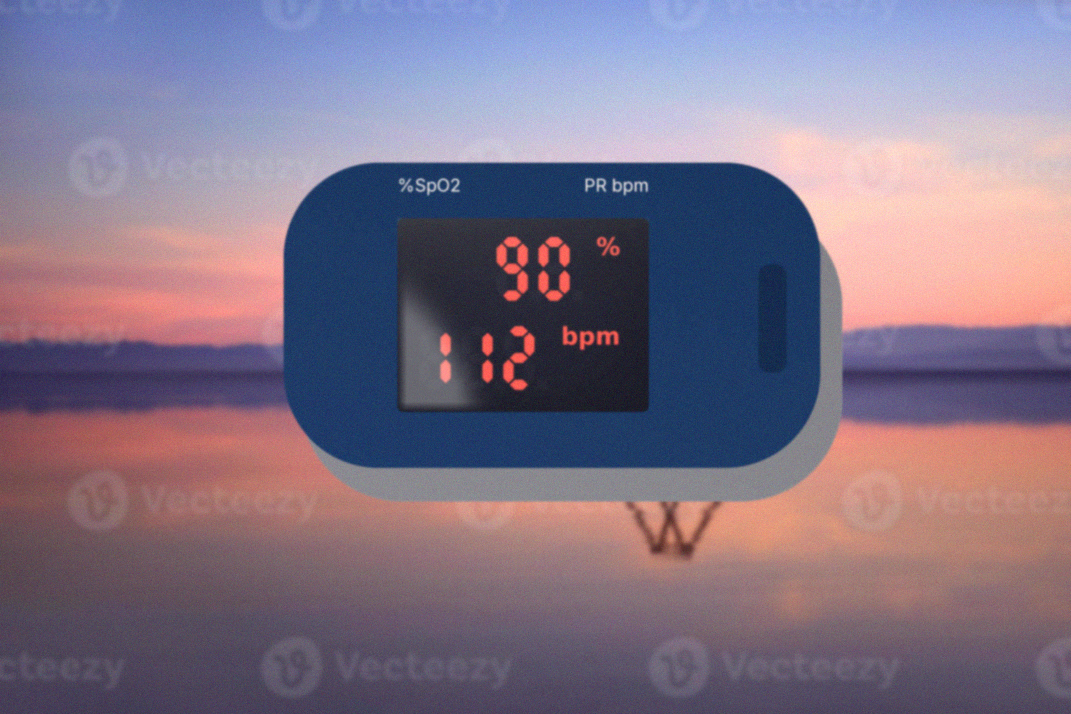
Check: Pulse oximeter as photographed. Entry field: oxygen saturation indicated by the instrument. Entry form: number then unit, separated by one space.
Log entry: 90 %
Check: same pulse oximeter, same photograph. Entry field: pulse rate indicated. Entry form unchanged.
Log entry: 112 bpm
